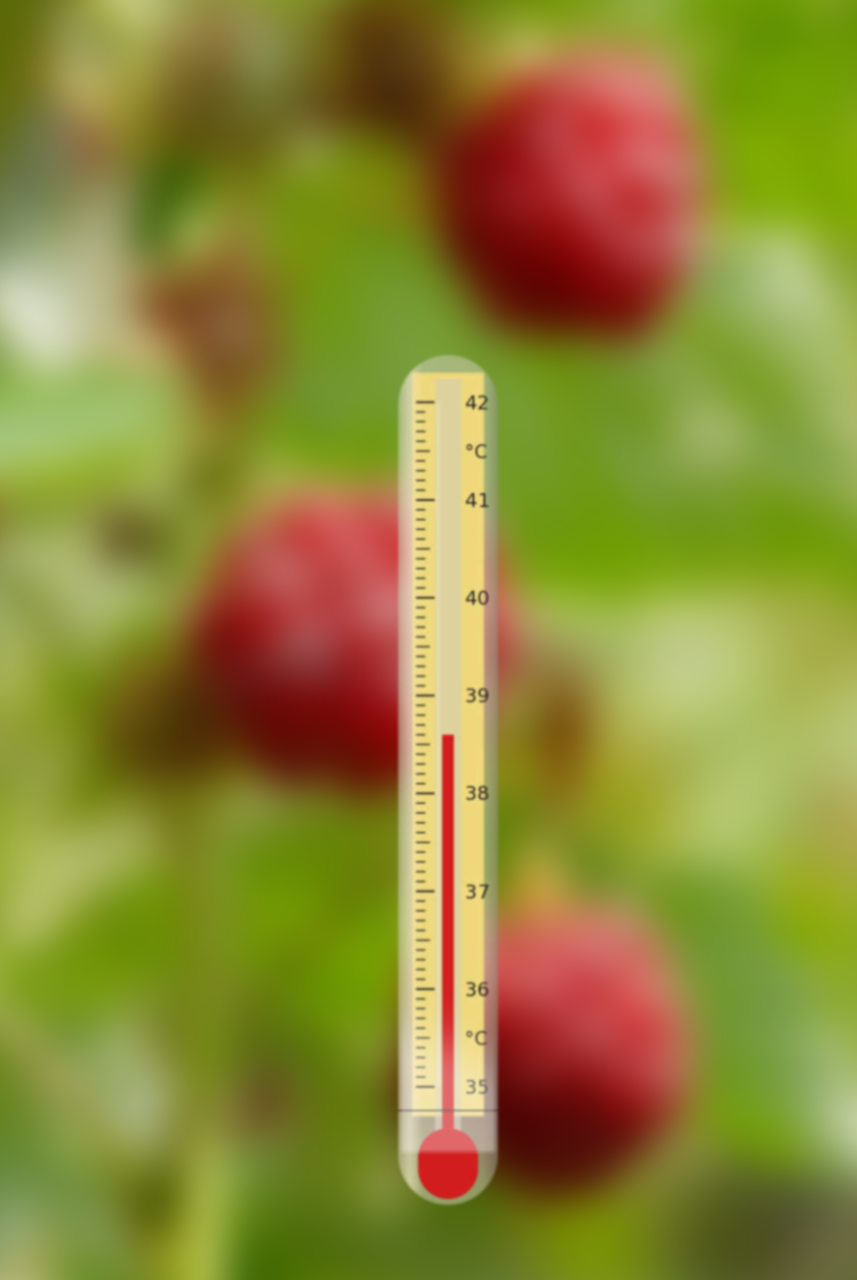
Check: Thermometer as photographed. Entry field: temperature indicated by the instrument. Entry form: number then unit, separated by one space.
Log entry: 38.6 °C
